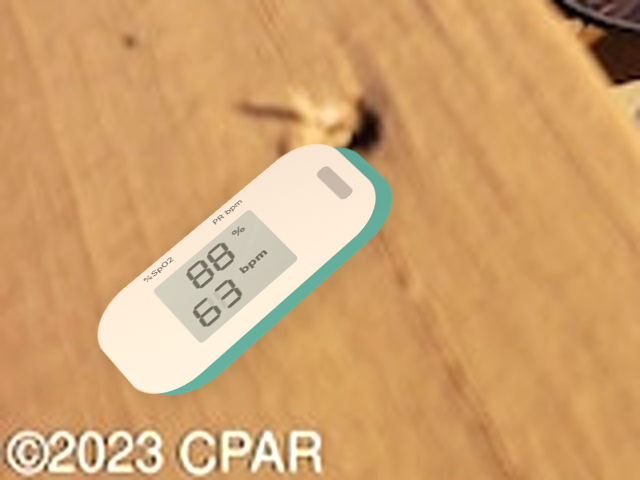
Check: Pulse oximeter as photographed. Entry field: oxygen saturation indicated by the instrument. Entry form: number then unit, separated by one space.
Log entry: 88 %
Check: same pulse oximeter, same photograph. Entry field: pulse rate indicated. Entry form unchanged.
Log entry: 63 bpm
